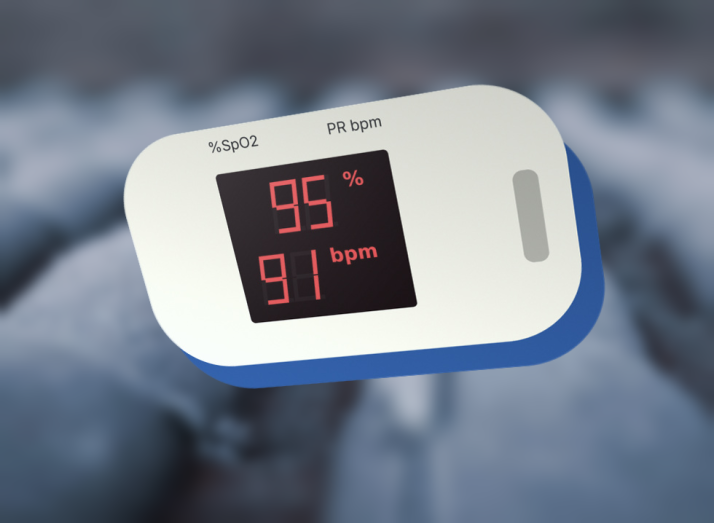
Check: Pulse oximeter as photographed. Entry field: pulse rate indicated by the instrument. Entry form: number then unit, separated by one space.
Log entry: 91 bpm
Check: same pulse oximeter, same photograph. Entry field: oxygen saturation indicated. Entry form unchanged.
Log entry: 95 %
